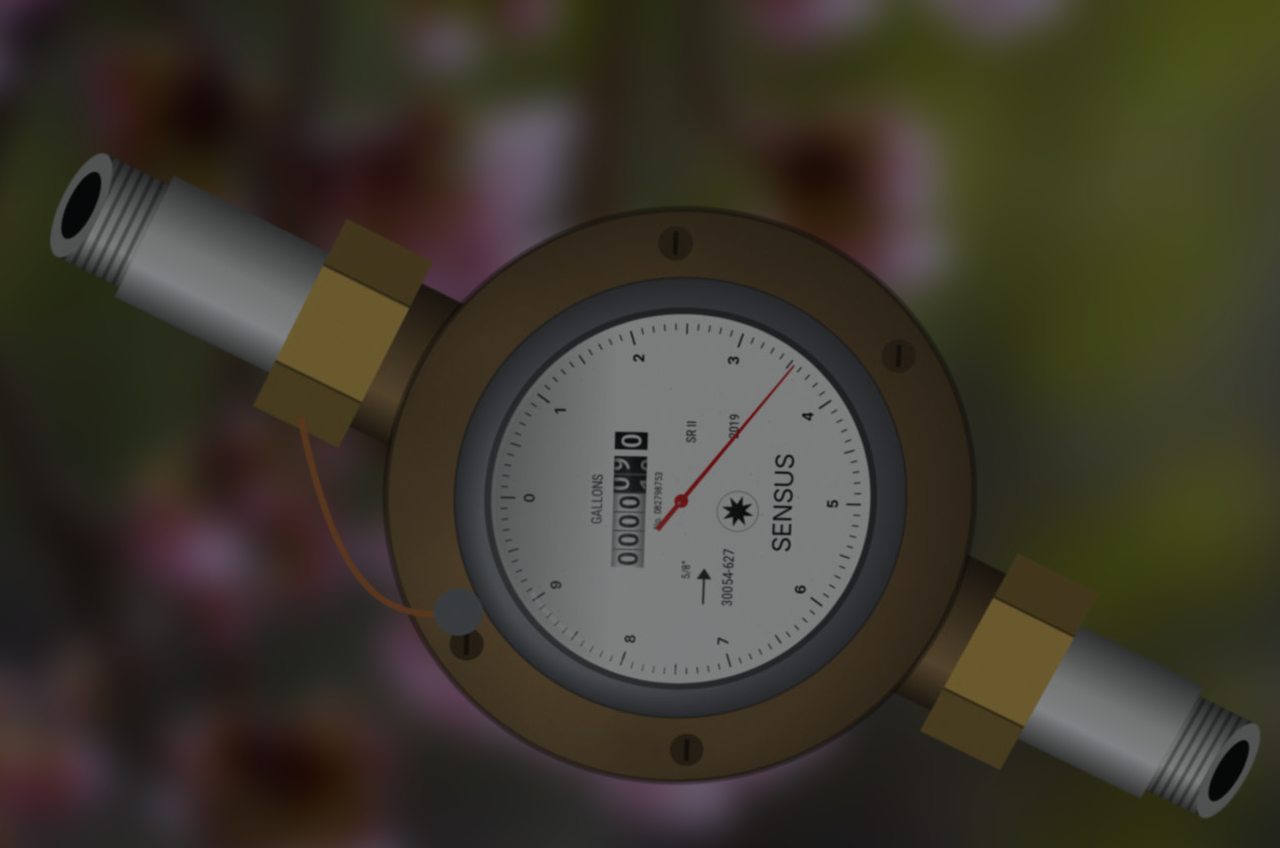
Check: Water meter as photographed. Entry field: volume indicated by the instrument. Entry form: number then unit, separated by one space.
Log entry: 93.5 gal
